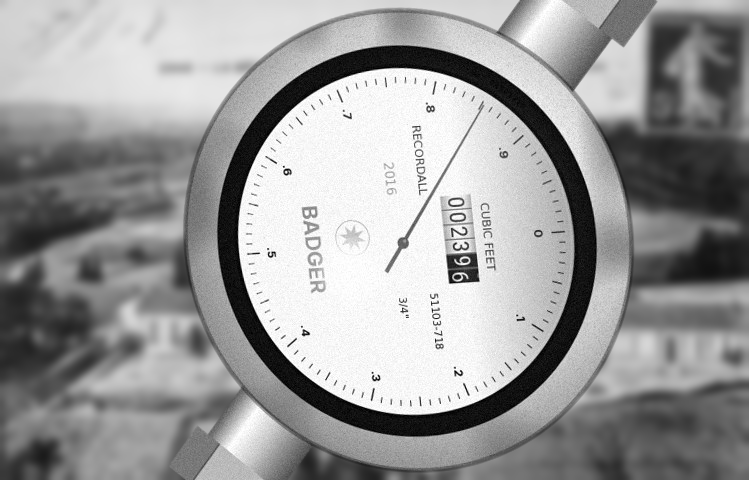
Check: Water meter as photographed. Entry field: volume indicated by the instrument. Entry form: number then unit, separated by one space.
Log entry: 2395.85 ft³
